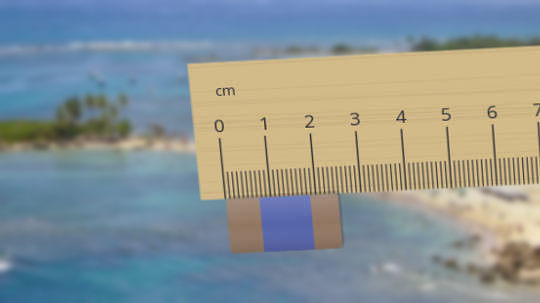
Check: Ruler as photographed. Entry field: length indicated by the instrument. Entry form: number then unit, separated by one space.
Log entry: 2.5 cm
